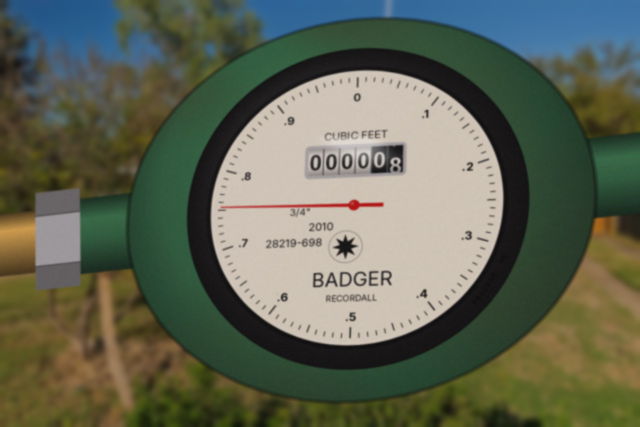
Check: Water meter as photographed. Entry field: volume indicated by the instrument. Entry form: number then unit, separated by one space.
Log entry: 7.75 ft³
